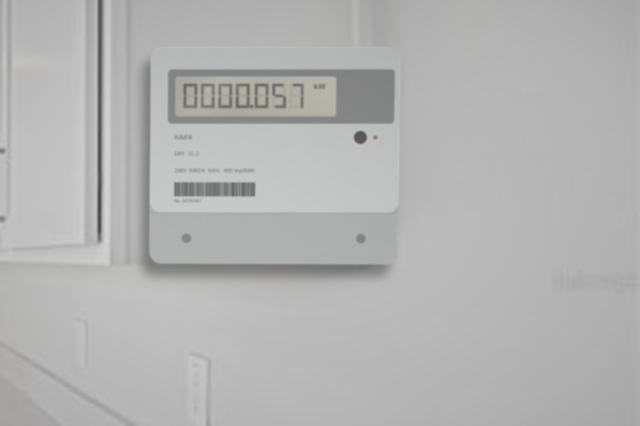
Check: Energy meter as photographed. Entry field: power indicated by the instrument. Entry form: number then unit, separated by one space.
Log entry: 0.057 kW
